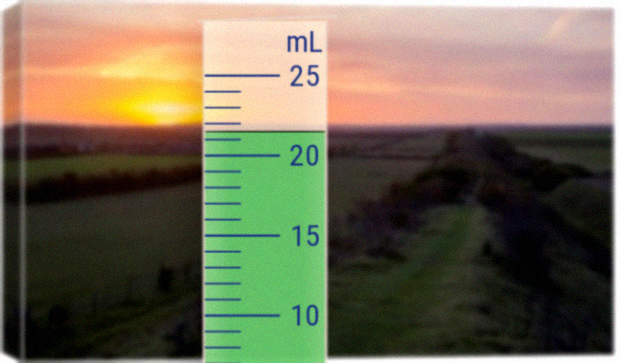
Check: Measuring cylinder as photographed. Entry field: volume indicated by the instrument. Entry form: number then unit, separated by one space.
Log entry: 21.5 mL
